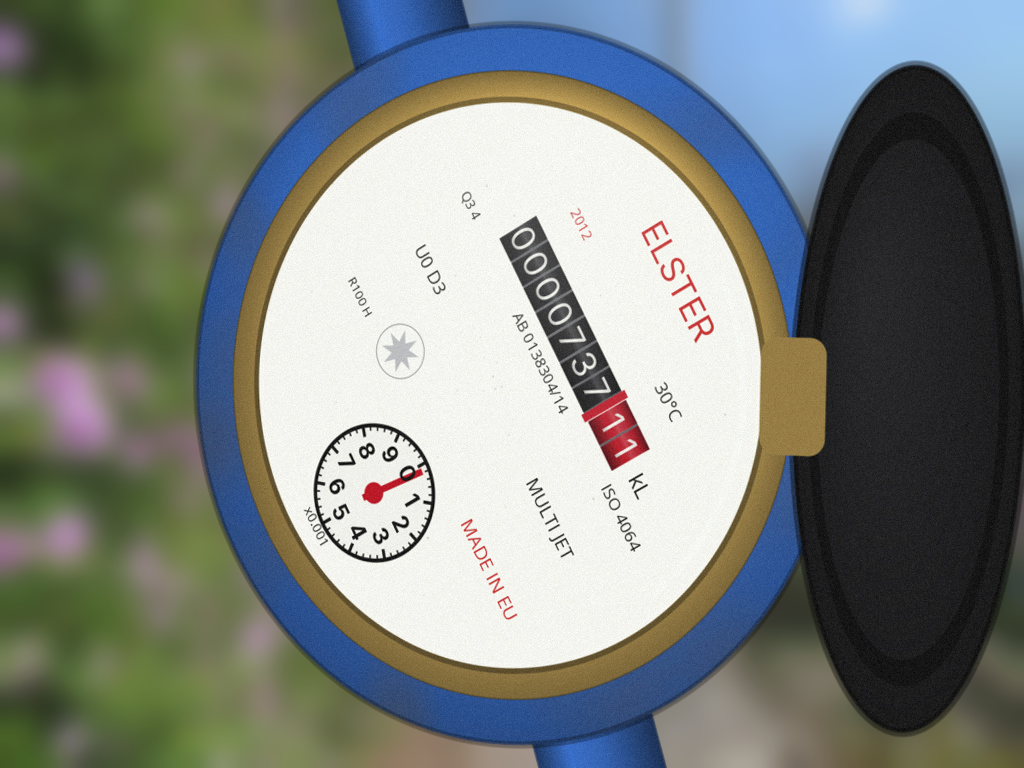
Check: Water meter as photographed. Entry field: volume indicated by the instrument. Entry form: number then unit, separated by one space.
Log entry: 737.110 kL
